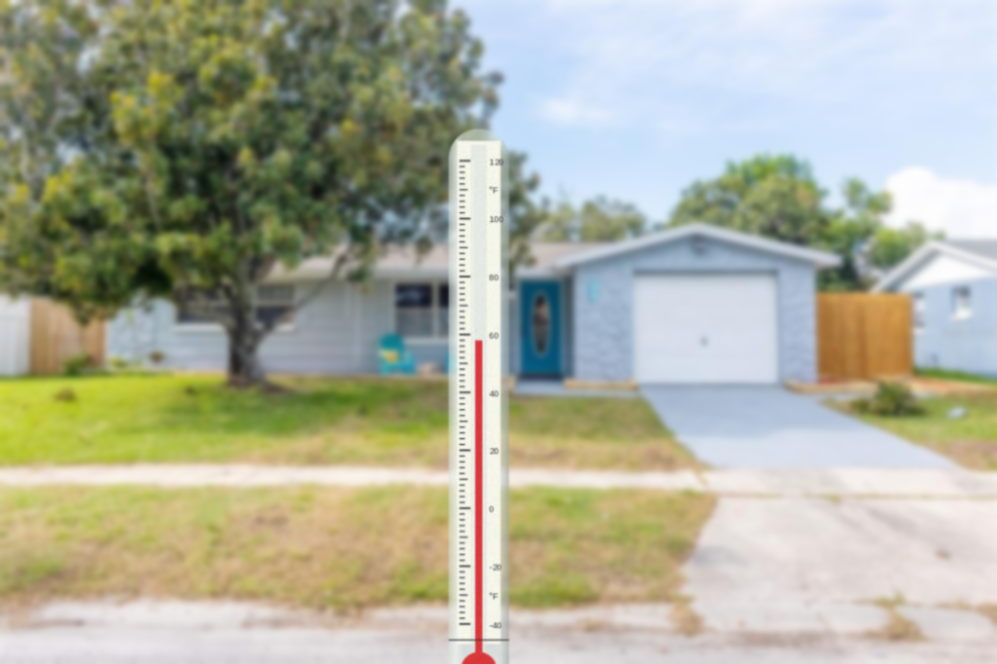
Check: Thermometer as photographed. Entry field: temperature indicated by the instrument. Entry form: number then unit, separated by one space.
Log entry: 58 °F
